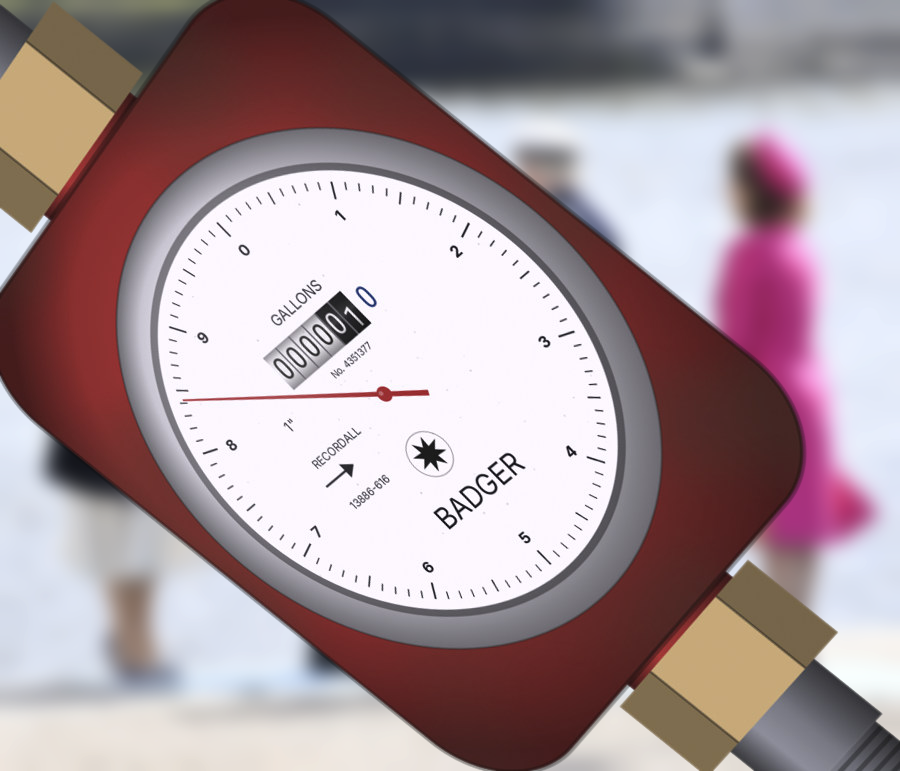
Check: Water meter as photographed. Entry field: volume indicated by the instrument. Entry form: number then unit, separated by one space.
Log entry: 8.4 gal
